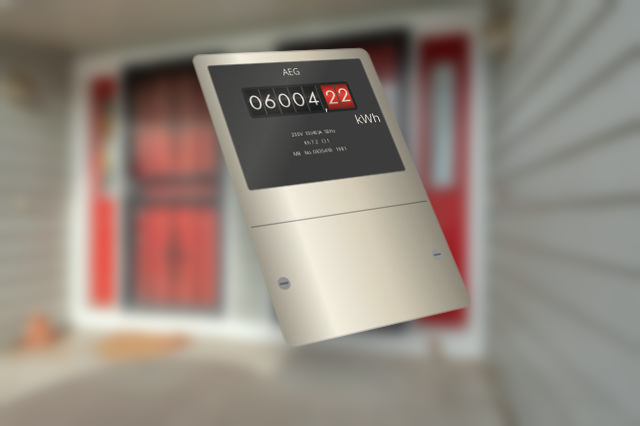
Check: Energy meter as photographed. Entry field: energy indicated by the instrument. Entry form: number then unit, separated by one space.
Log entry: 6004.22 kWh
